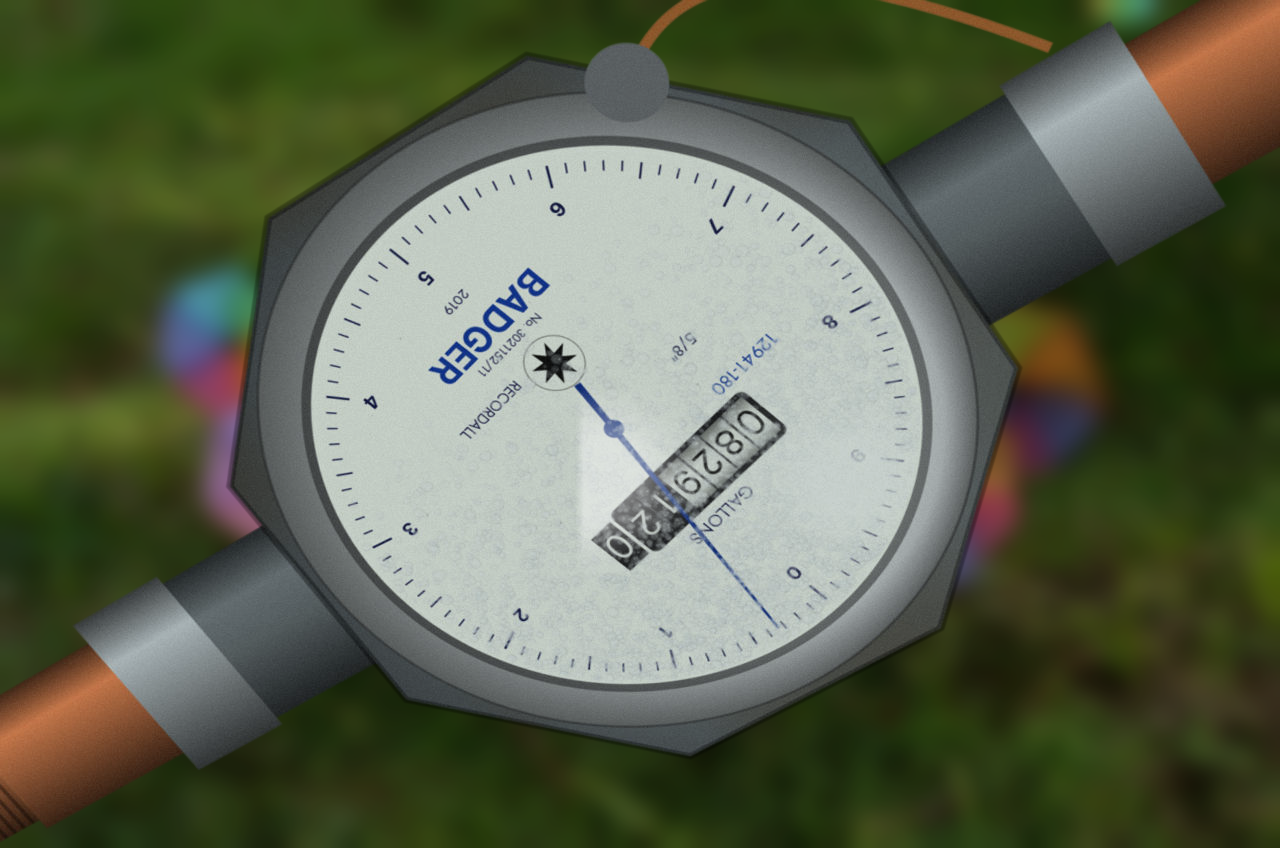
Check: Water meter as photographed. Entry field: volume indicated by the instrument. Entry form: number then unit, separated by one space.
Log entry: 829120.3 gal
